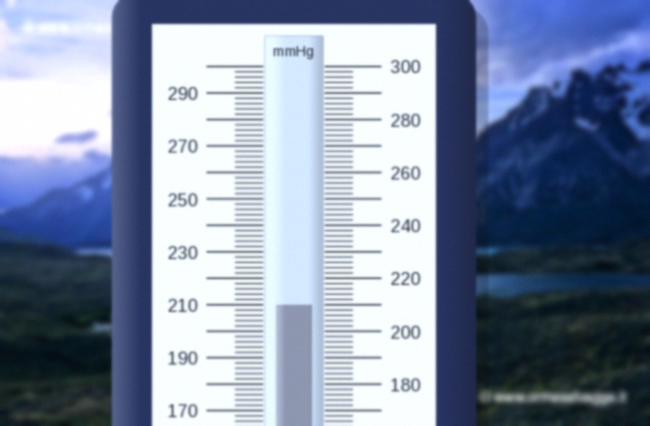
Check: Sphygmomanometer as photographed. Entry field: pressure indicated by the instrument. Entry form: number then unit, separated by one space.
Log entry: 210 mmHg
